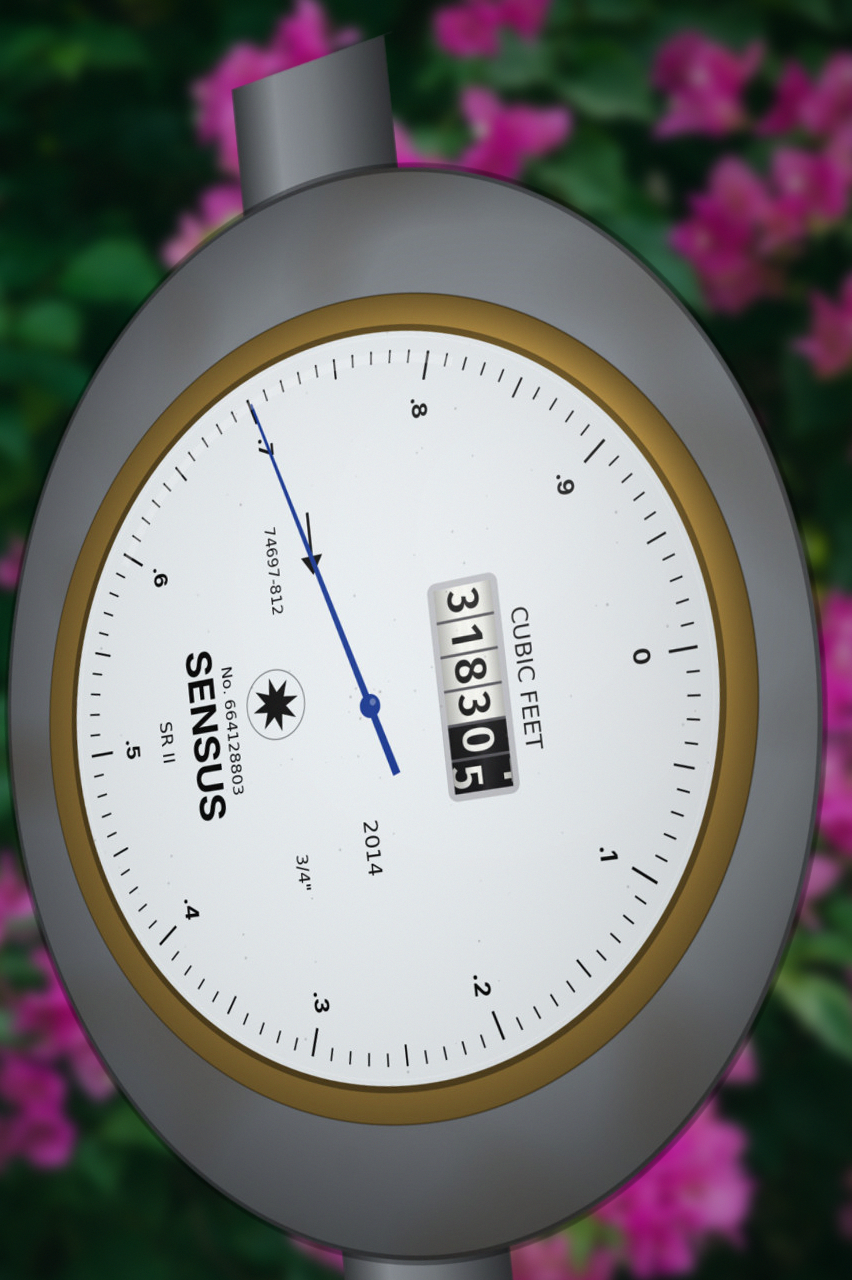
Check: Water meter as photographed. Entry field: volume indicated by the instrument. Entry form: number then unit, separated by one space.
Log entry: 318304.70 ft³
